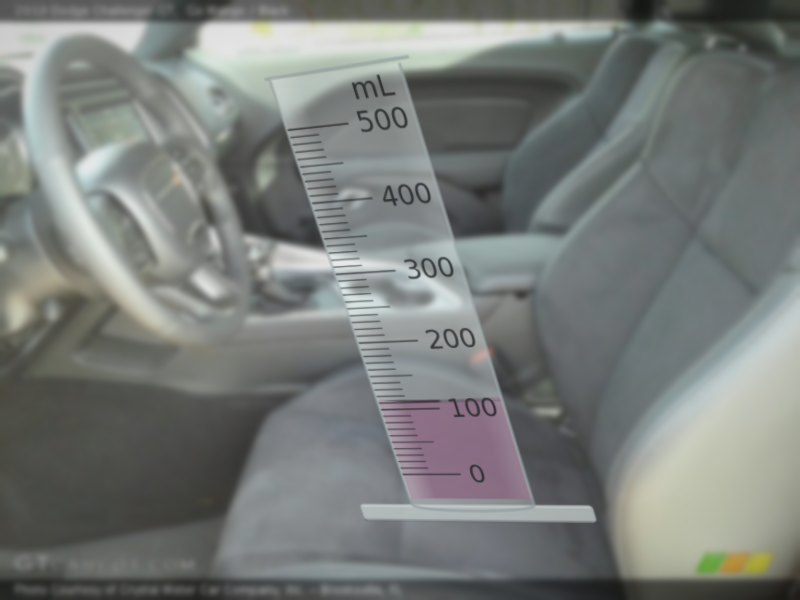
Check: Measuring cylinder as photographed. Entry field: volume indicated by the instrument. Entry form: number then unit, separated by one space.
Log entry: 110 mL
